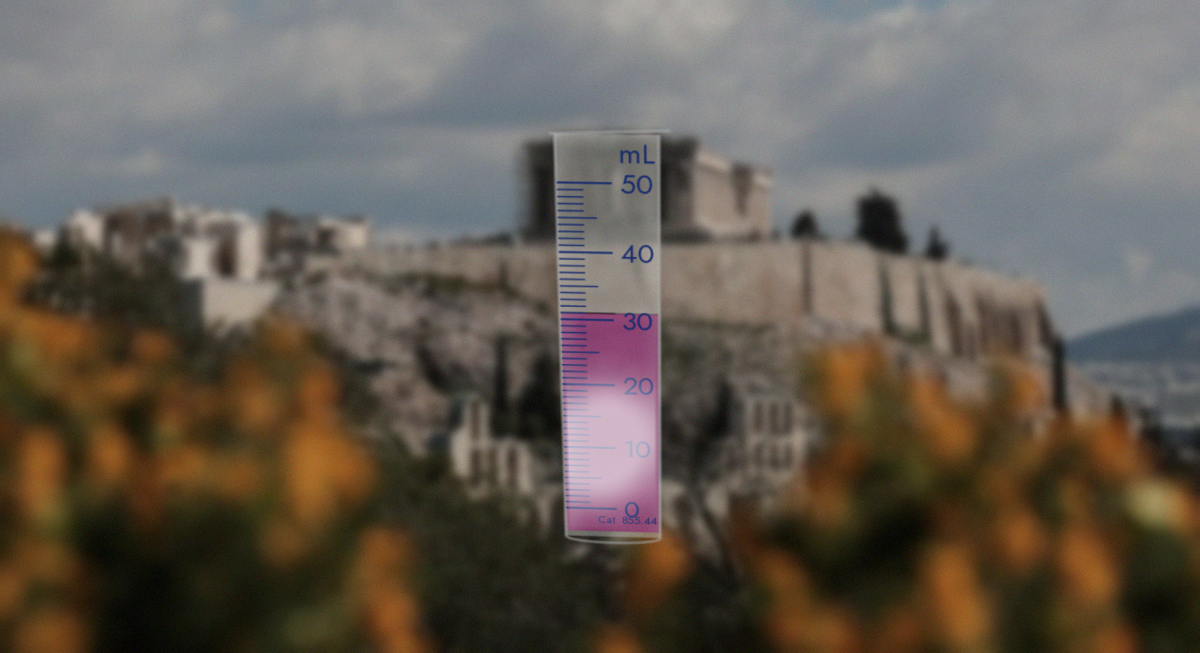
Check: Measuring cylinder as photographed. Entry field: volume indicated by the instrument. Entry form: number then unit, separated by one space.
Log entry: 31 mL
